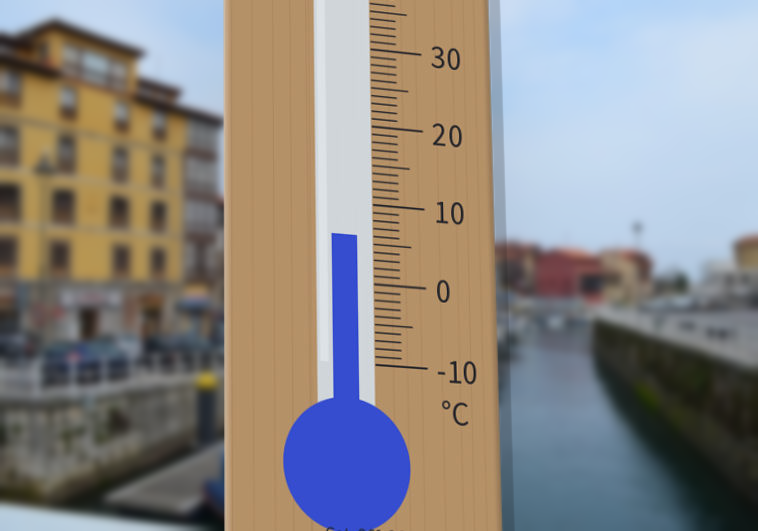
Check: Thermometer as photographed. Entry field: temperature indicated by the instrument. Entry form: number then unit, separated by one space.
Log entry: 6 °C
